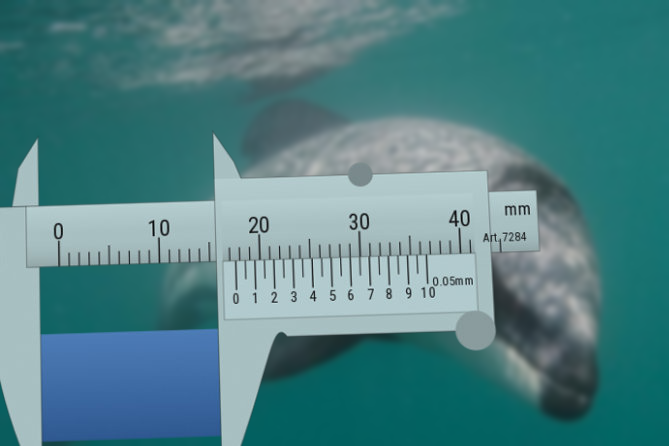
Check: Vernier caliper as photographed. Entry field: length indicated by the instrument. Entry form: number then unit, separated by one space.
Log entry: 17.6 mm
